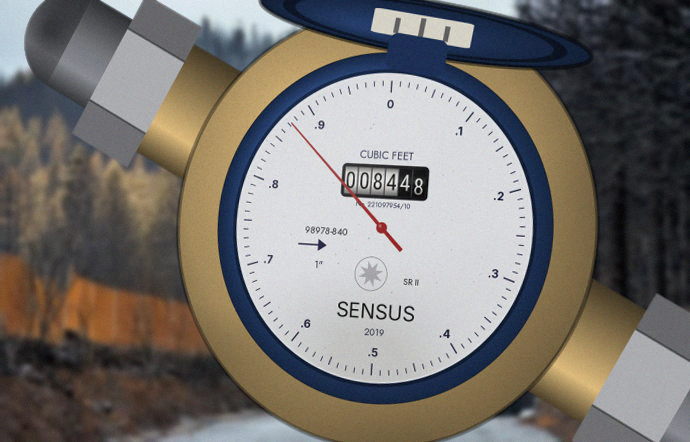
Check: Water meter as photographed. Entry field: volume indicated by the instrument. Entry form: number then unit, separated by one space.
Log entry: 8447.87 ft³
